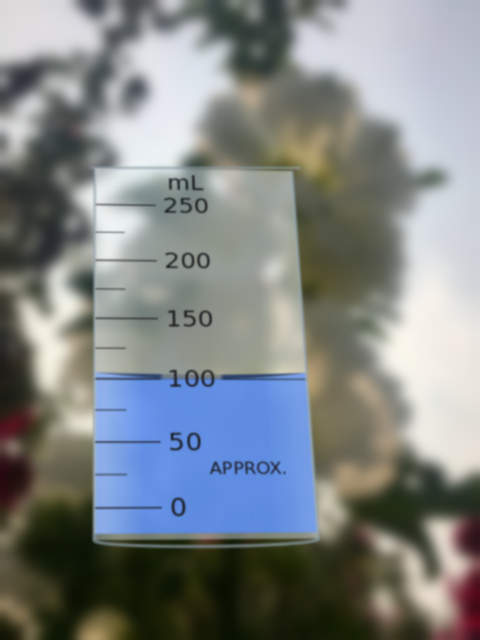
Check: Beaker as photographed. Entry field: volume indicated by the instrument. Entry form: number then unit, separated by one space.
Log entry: 100 mL
